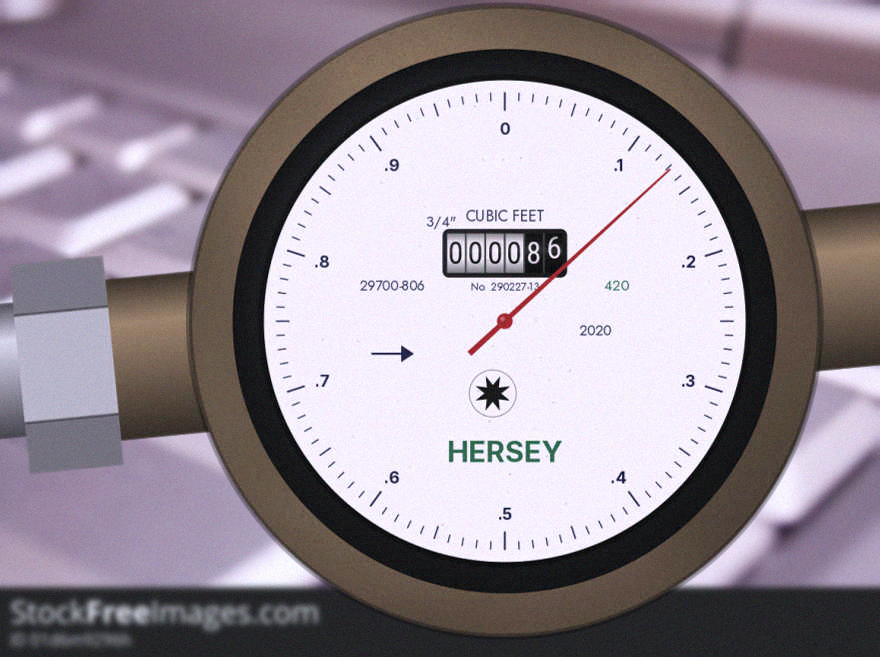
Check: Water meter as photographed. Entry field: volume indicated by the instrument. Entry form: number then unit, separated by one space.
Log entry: 86.13 ft³
